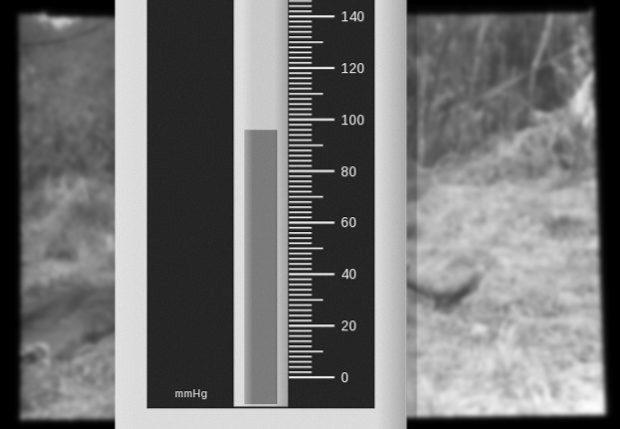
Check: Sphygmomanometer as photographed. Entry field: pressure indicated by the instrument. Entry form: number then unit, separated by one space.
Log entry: 96 mmHg
